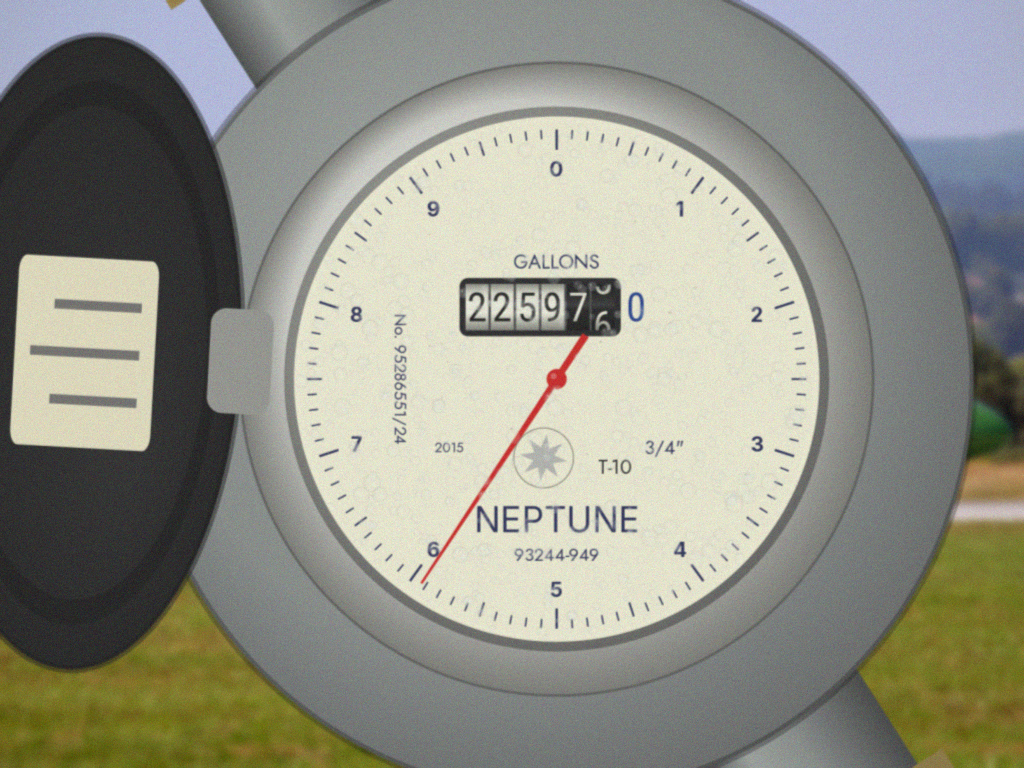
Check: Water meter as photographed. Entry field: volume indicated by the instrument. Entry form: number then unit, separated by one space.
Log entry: 2259755.9 gal
